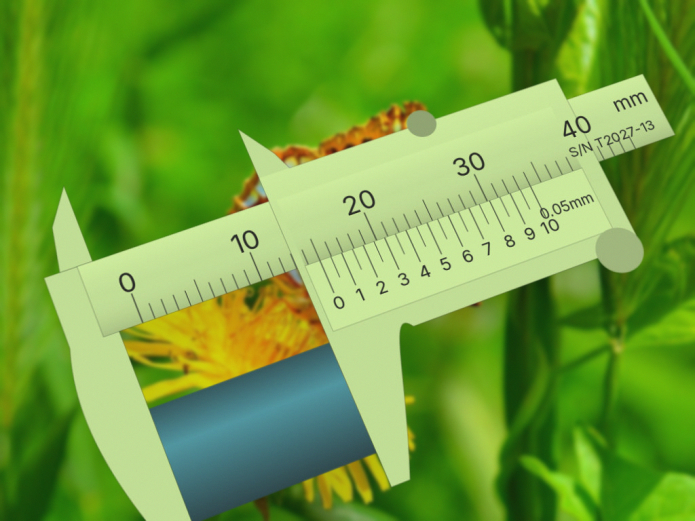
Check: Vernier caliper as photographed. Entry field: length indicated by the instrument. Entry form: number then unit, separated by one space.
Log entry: 15.0 mm
